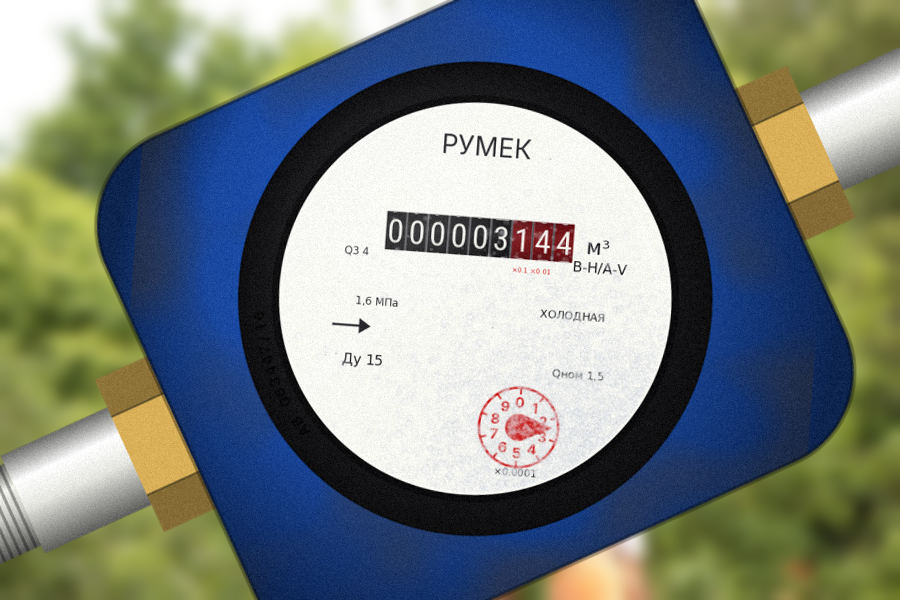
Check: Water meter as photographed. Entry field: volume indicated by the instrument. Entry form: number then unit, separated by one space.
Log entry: 3.1442 m³
